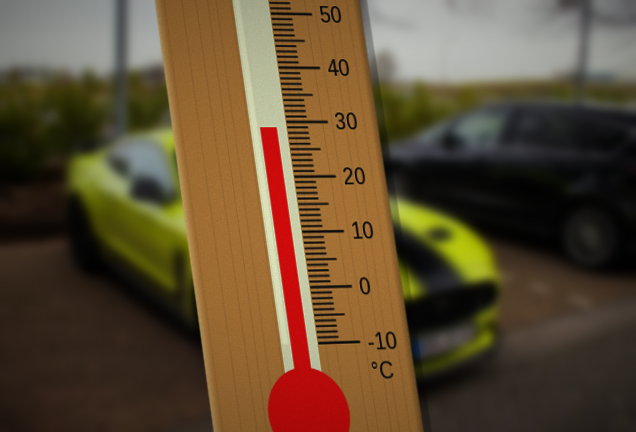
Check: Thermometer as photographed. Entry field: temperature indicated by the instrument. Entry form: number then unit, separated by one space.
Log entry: 29 °C
